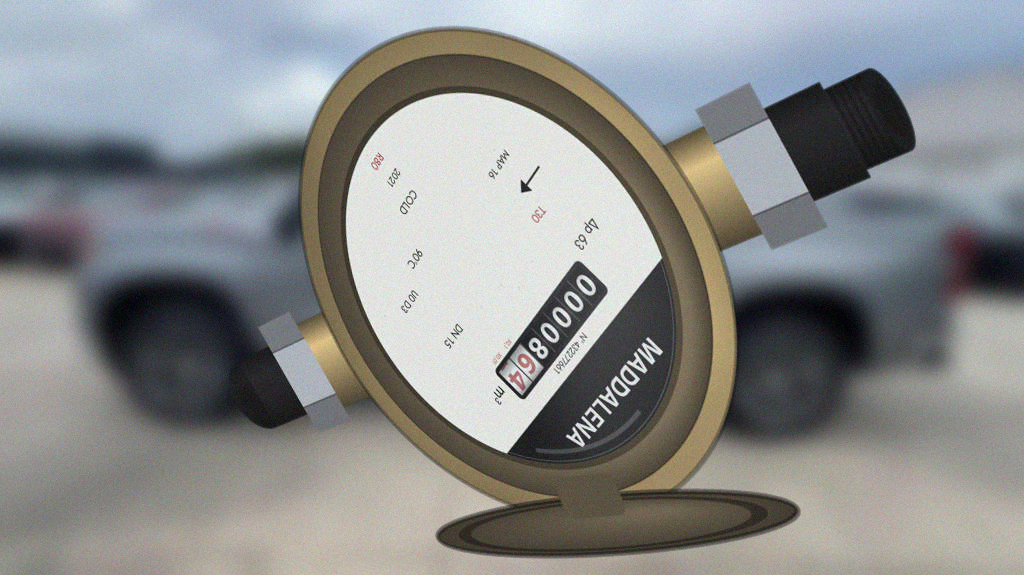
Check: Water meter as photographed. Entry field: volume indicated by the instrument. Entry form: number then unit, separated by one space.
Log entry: 8.64 m³
